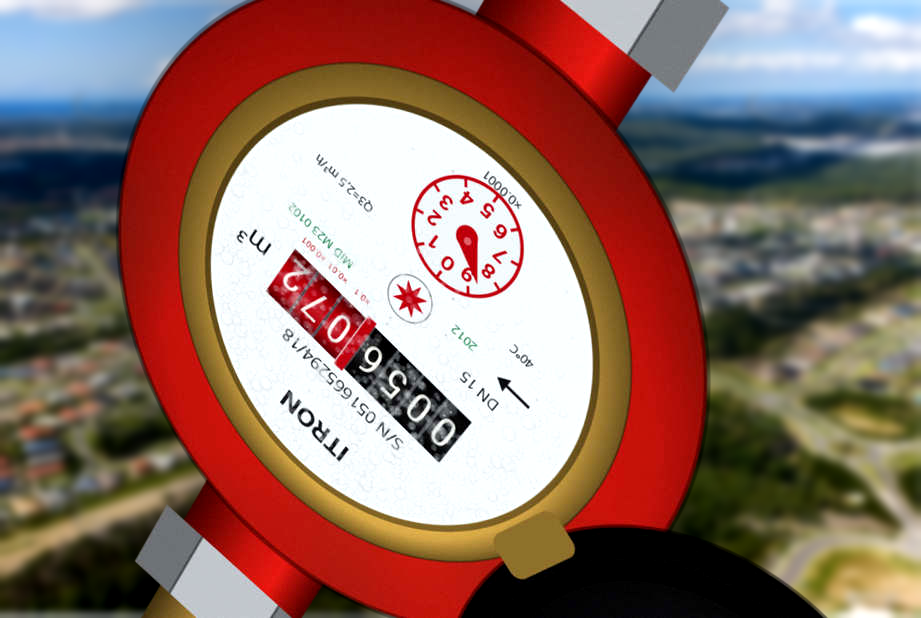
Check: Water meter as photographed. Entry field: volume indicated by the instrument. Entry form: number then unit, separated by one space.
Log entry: 56.0718 m³
